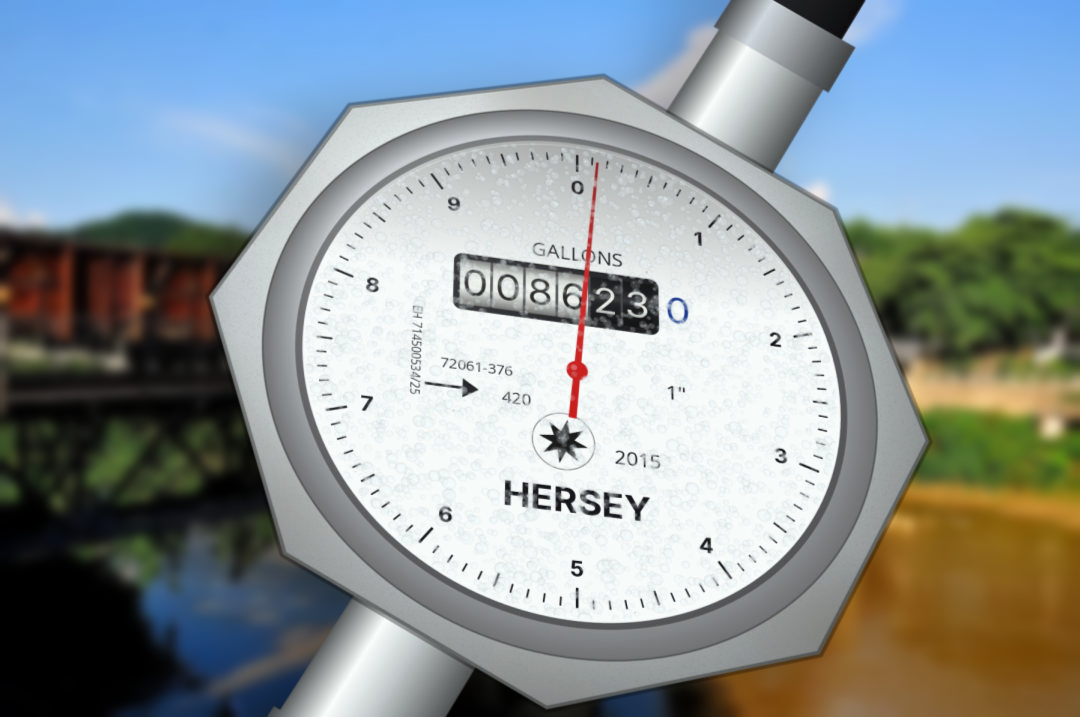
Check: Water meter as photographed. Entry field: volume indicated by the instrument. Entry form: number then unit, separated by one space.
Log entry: 86230.1 gal
